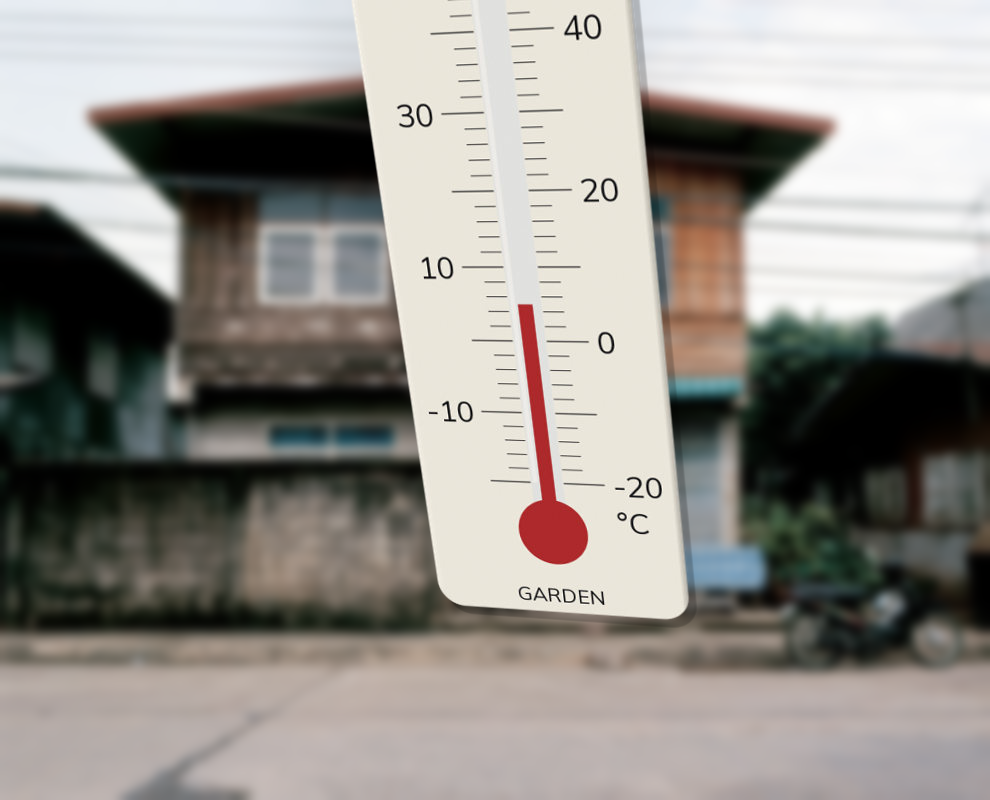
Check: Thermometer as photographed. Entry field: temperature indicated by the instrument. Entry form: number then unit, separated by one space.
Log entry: 5 °C
